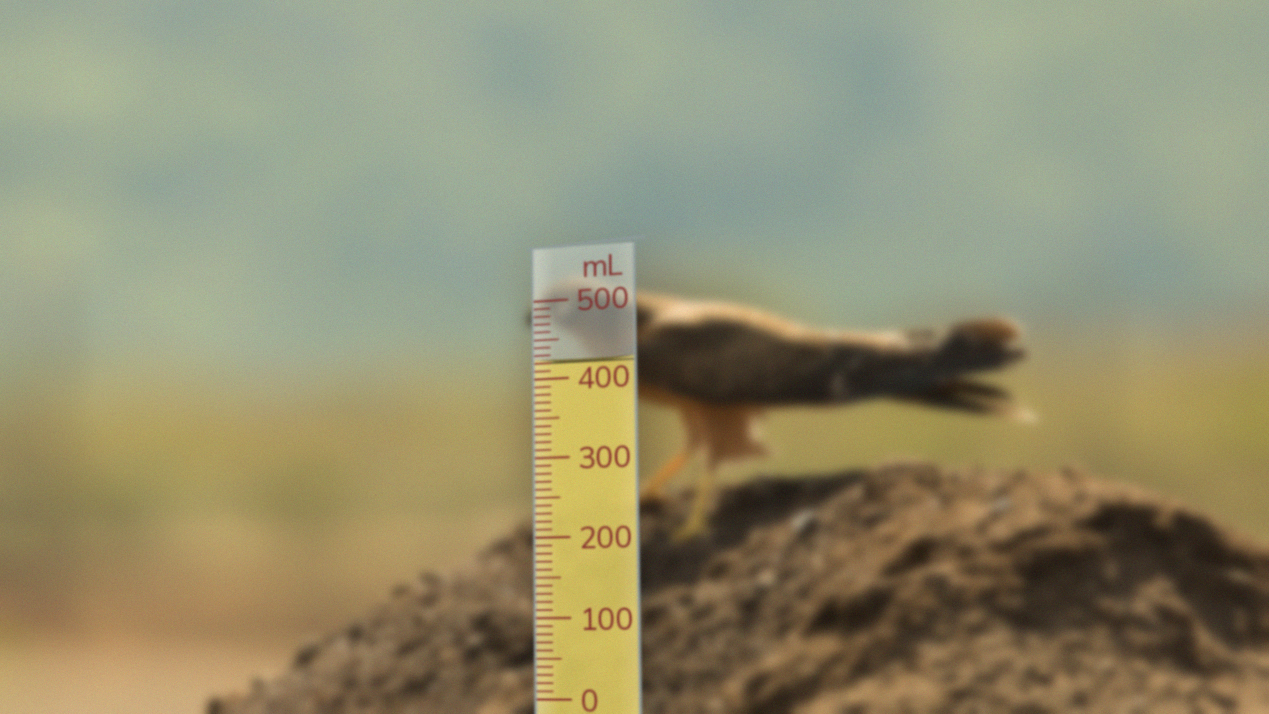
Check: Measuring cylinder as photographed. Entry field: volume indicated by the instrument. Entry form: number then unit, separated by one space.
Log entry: 420 mL
